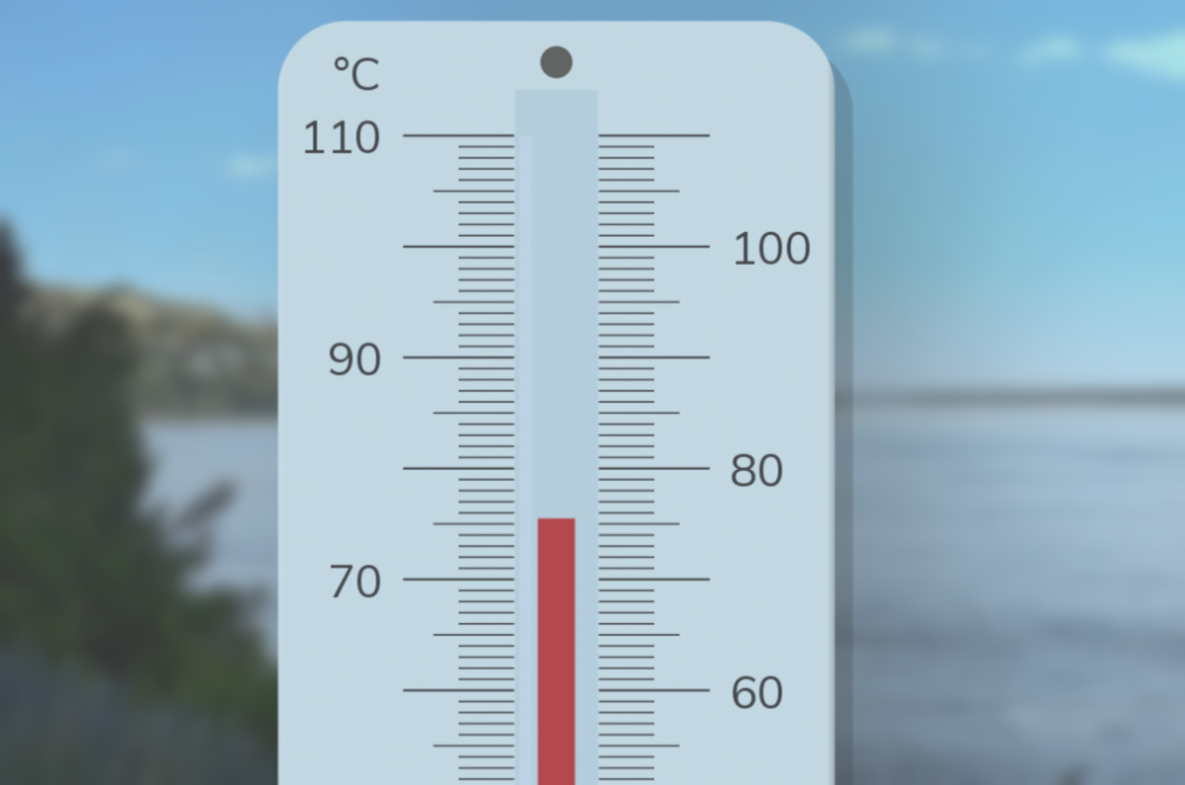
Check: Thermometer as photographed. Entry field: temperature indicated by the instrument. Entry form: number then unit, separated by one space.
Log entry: 75.5 °C
